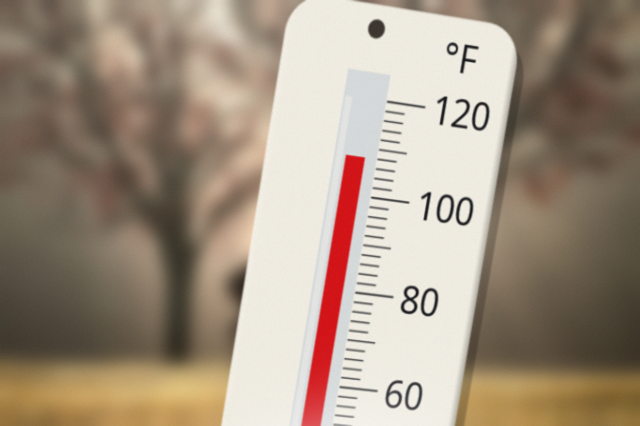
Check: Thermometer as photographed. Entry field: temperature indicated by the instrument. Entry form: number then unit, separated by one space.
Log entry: 108 °F
